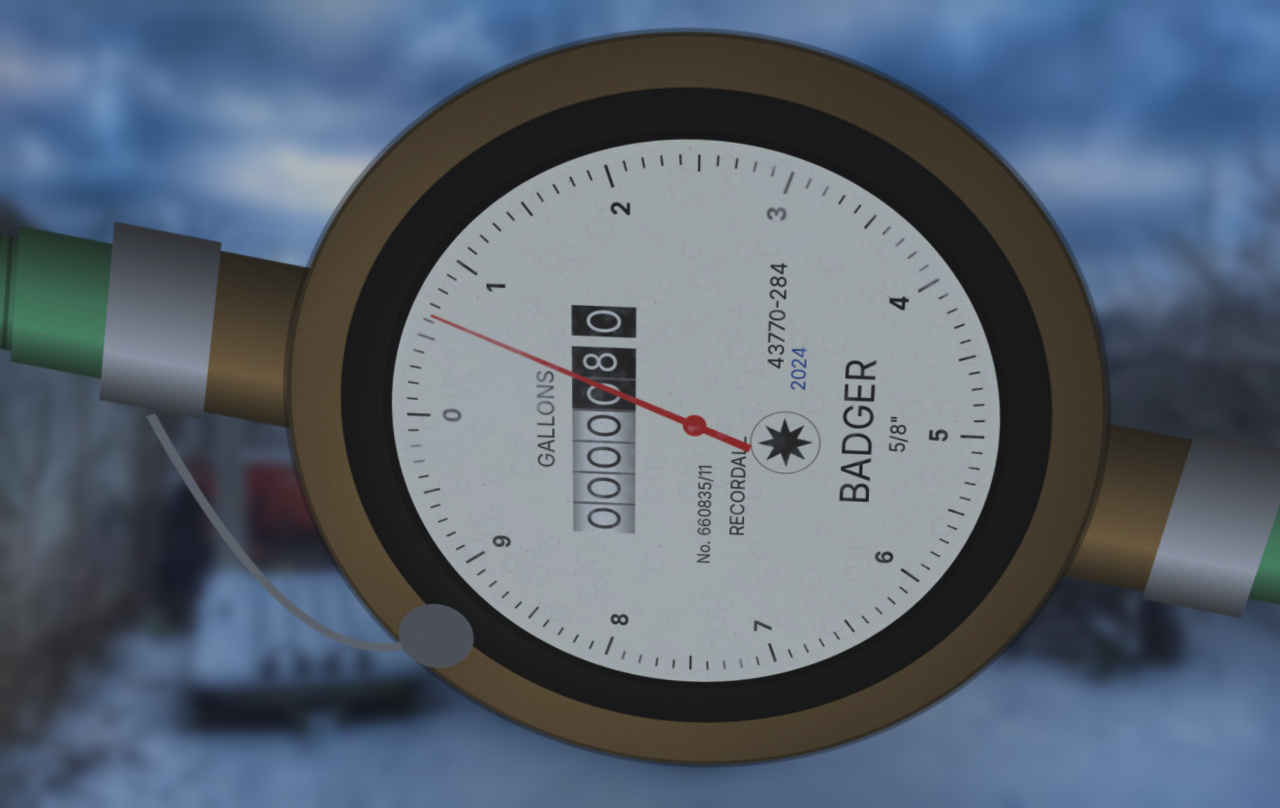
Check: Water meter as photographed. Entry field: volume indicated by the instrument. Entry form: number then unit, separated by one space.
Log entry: 80.6 gal
